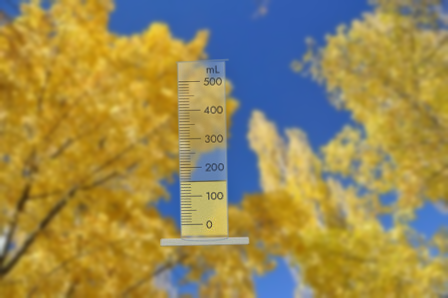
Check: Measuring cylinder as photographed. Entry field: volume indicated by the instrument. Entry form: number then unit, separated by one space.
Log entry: 150 mL
